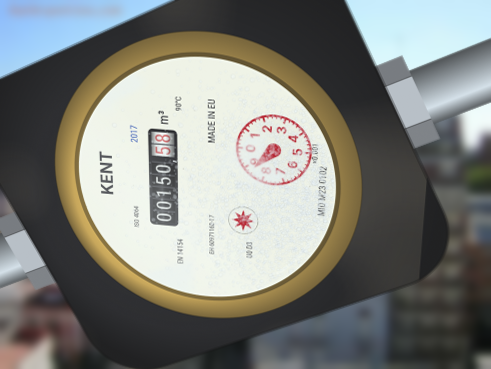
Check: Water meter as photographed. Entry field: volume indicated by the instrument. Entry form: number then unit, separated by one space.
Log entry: 150.588 m³
